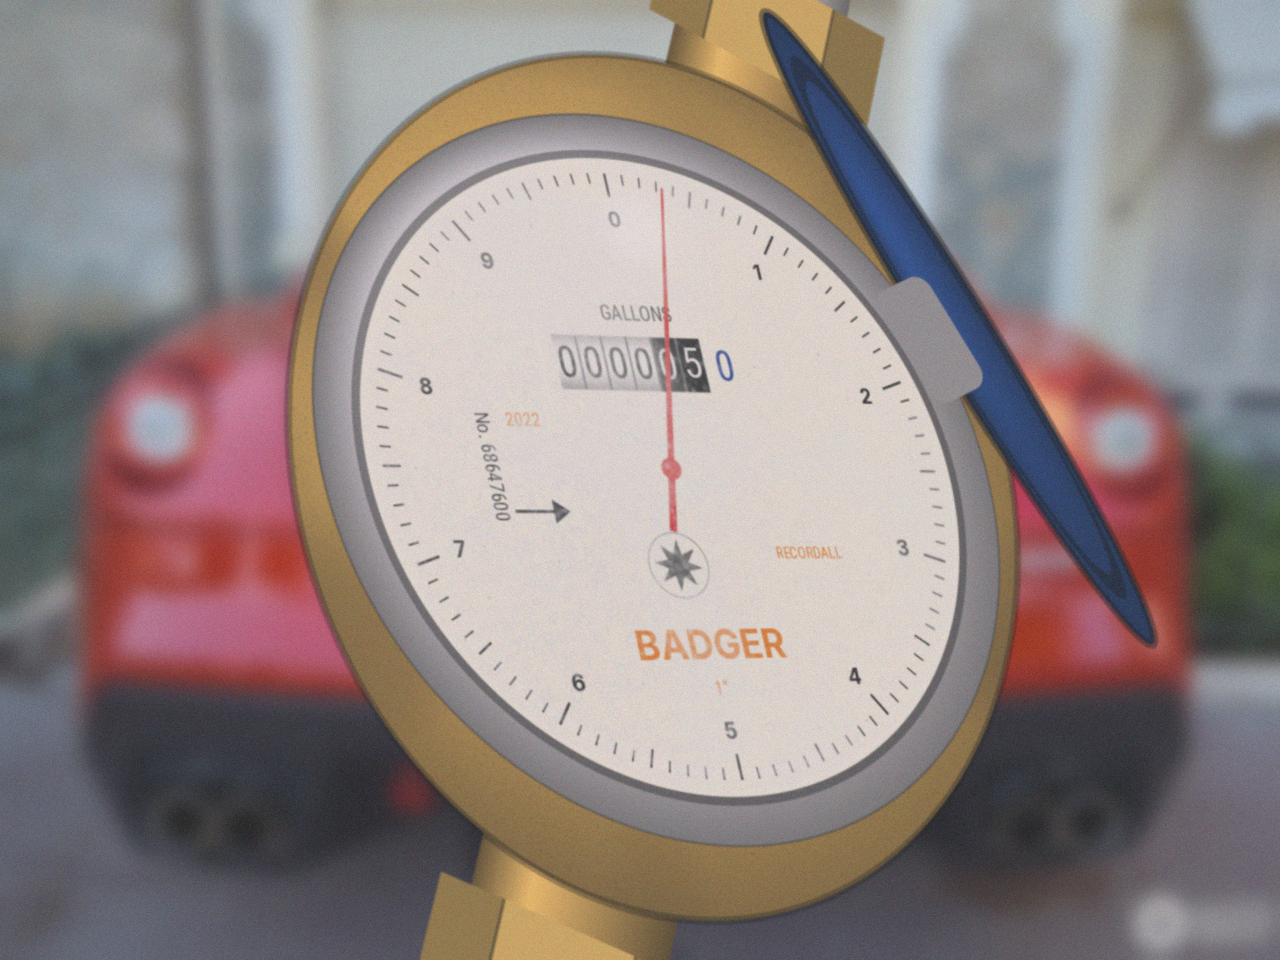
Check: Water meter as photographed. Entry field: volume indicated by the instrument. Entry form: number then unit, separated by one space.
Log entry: 50.3 gal
